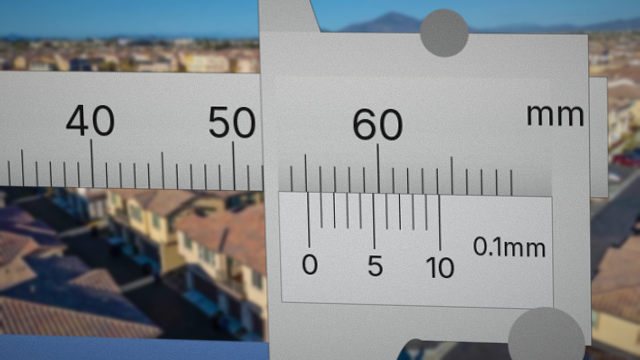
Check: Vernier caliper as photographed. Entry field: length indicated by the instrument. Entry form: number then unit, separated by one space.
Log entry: 55.1 mm
